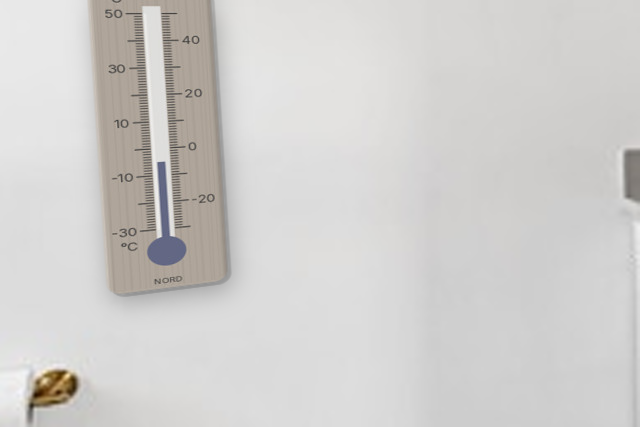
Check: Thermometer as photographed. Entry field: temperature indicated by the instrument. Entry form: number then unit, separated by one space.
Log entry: -5 °C
